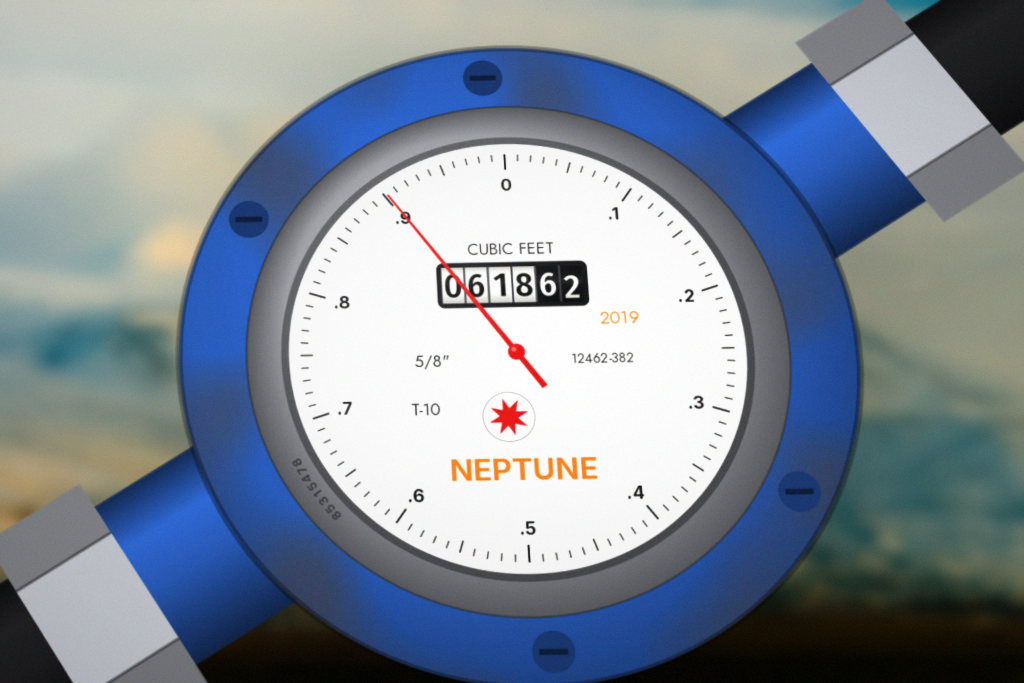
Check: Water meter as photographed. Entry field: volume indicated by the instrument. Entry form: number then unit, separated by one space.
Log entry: 61861.90 ft³
